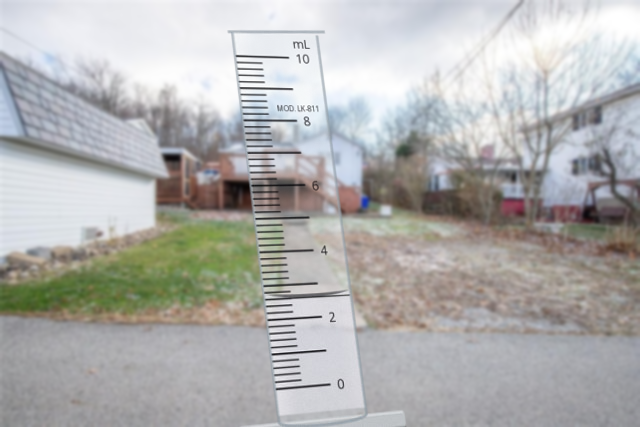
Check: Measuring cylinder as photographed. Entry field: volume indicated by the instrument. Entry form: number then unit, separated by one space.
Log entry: 2.6 mL
